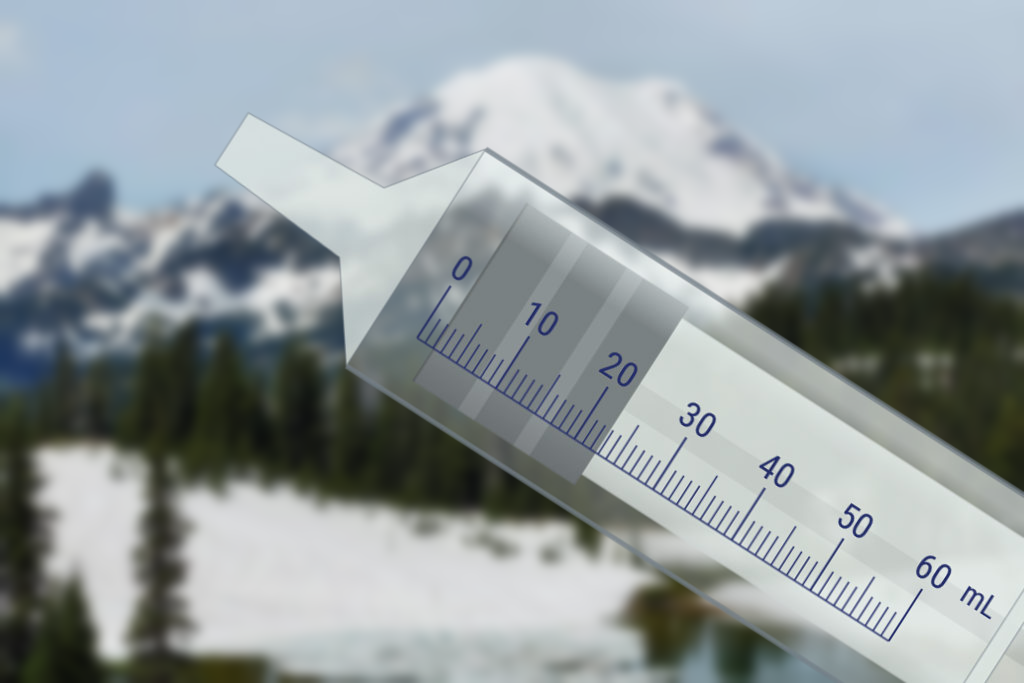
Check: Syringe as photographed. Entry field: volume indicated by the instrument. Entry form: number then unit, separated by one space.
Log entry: 2 mL
